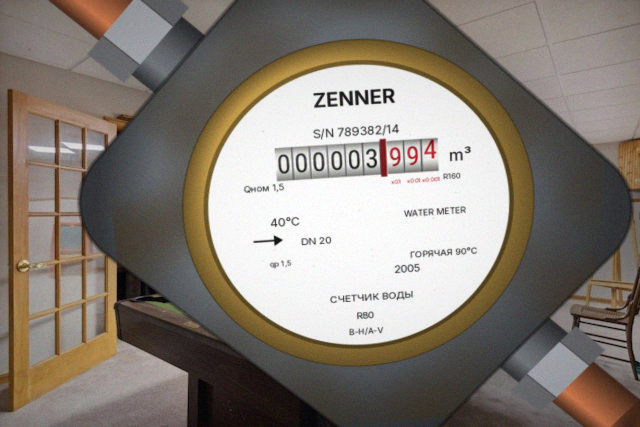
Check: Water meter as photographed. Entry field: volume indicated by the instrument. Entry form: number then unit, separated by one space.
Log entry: 3.994 m³
